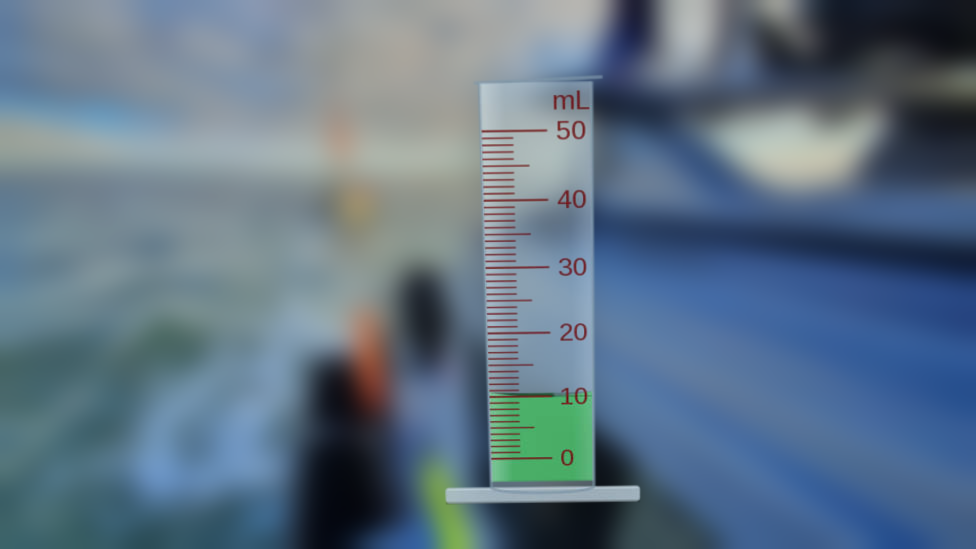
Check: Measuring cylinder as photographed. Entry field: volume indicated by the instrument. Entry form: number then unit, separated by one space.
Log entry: 10 mL
